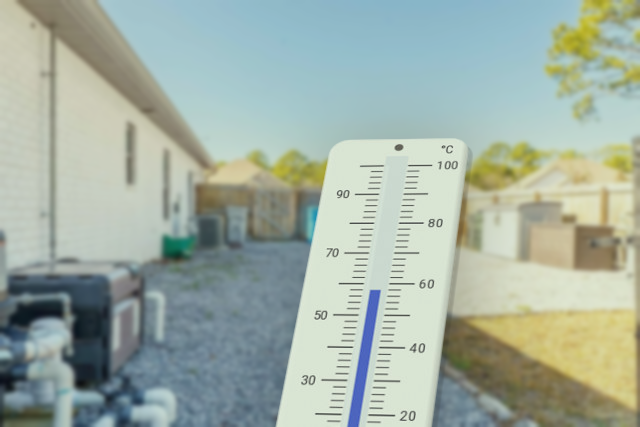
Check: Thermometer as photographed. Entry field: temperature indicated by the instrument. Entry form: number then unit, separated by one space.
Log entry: 58 °C
